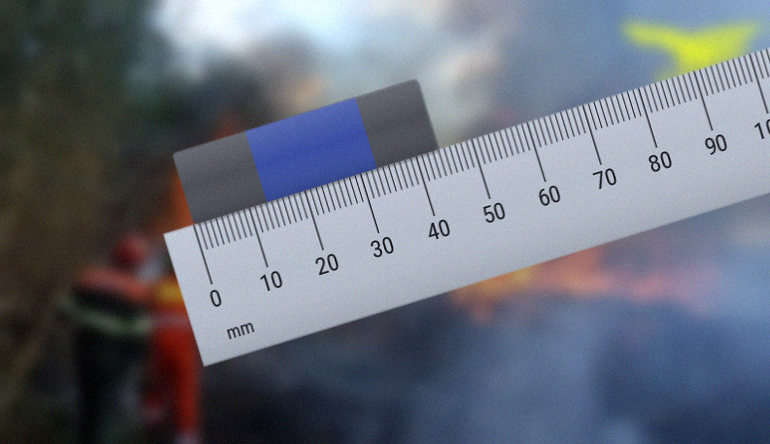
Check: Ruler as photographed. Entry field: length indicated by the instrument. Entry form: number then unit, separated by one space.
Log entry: 44 mm
